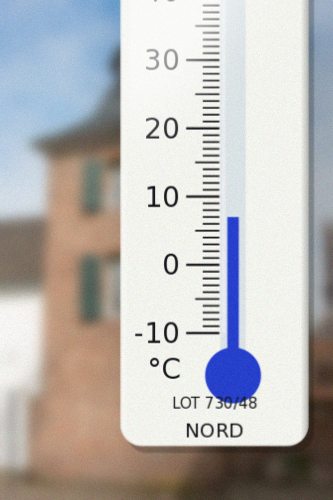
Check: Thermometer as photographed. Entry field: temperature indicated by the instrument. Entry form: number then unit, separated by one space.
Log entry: 7 °C
